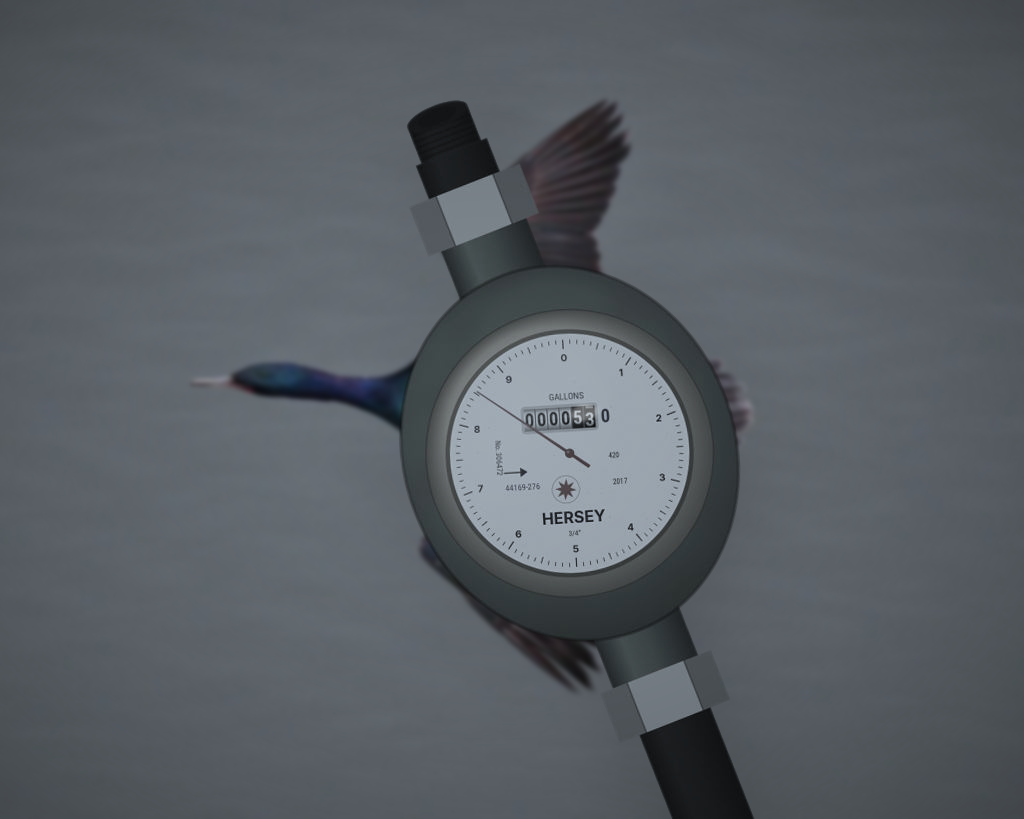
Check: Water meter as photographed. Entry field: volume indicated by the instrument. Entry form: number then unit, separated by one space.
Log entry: 528.5 gal
